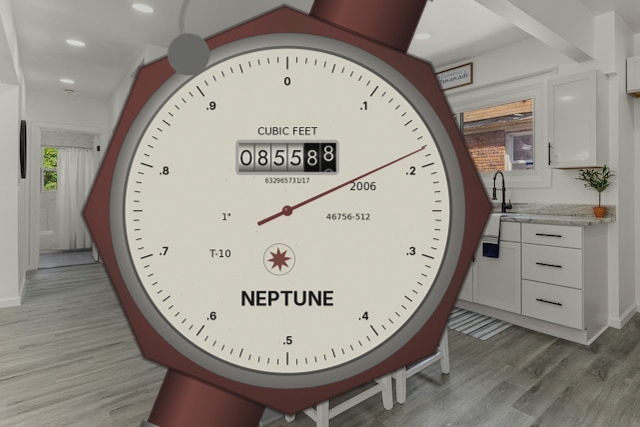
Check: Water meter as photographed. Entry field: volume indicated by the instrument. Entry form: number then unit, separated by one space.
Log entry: 85588.18 ft³
